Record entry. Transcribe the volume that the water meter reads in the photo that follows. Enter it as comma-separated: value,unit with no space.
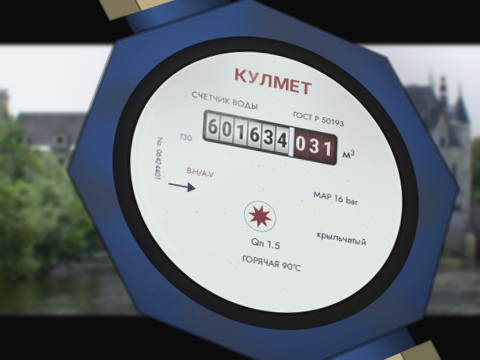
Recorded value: 601634.031,m³
